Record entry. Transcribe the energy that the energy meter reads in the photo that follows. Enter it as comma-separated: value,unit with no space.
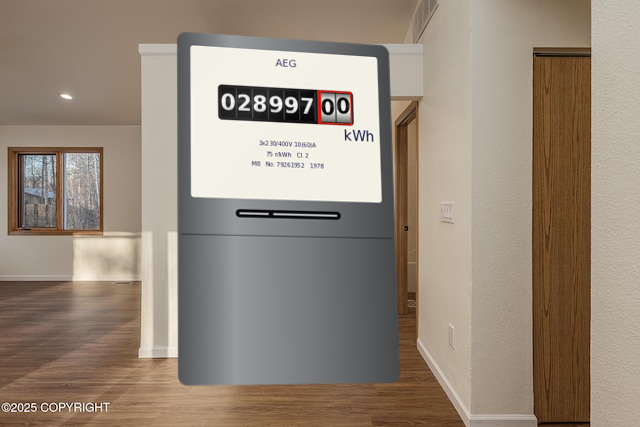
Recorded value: 28997.00,kWh
